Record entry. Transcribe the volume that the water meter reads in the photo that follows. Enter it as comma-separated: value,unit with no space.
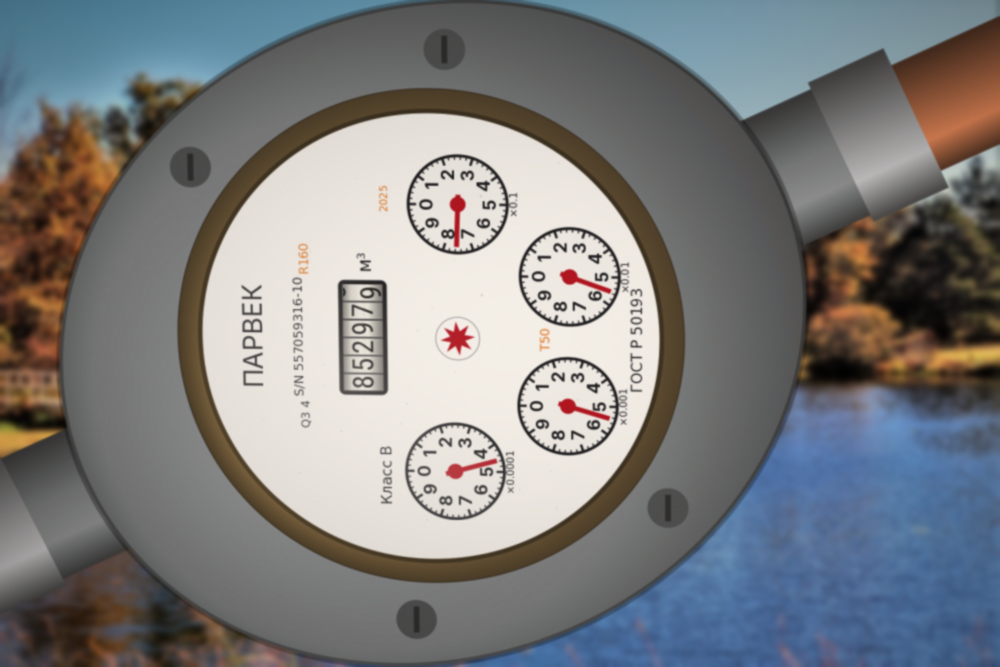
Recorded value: 852978.7554,m³
